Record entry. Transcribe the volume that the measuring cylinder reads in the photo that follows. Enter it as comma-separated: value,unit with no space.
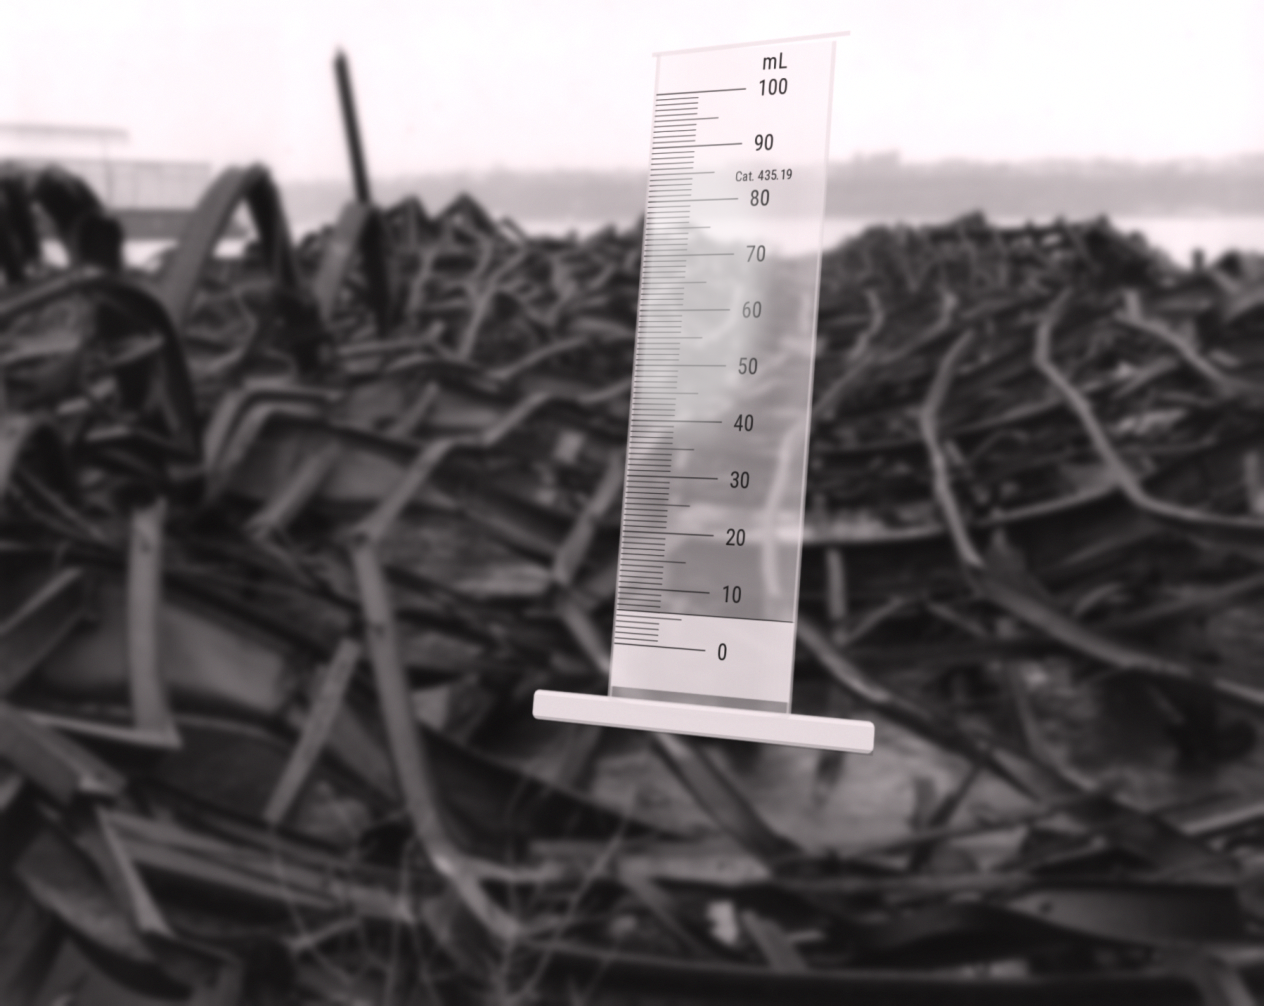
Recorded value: 6,mL
